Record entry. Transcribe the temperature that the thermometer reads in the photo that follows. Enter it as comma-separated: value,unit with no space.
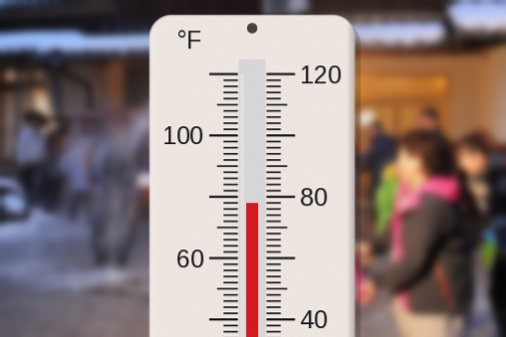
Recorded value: 78,°F
